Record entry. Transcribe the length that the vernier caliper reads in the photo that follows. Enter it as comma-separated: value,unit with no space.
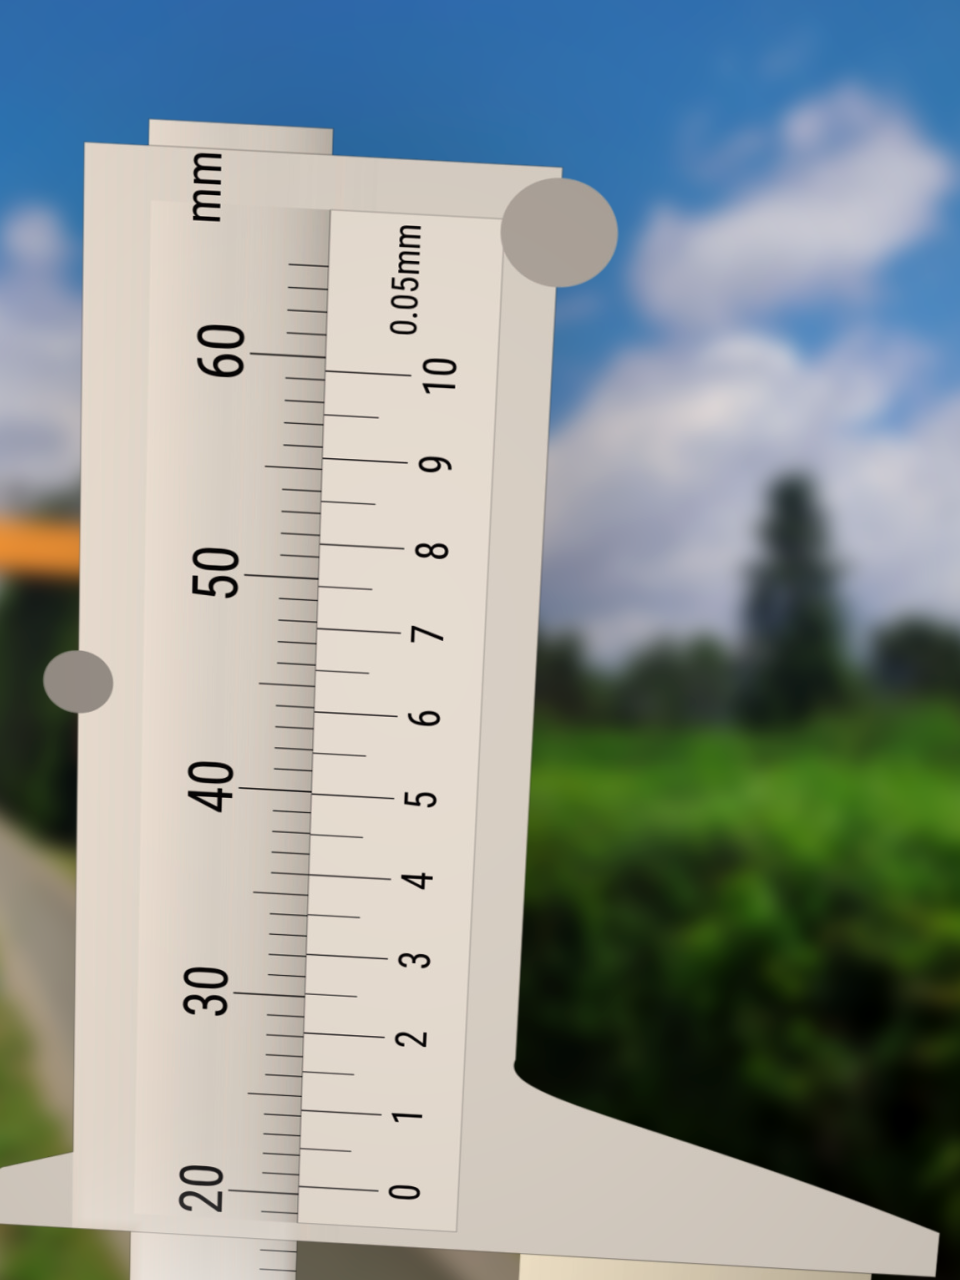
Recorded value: 20.4,mm
